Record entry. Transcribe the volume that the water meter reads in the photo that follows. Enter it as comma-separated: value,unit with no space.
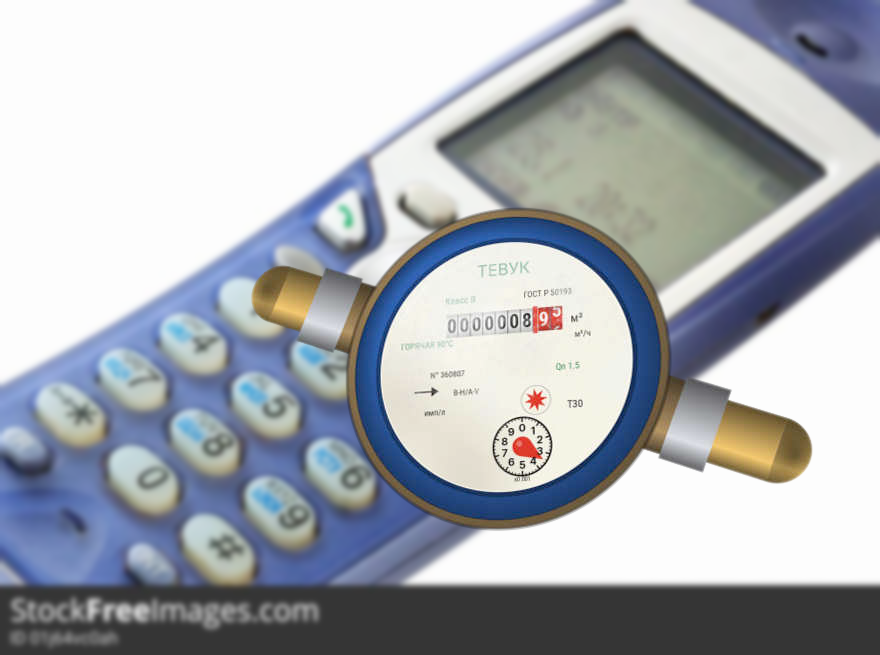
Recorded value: 8.953,m³
